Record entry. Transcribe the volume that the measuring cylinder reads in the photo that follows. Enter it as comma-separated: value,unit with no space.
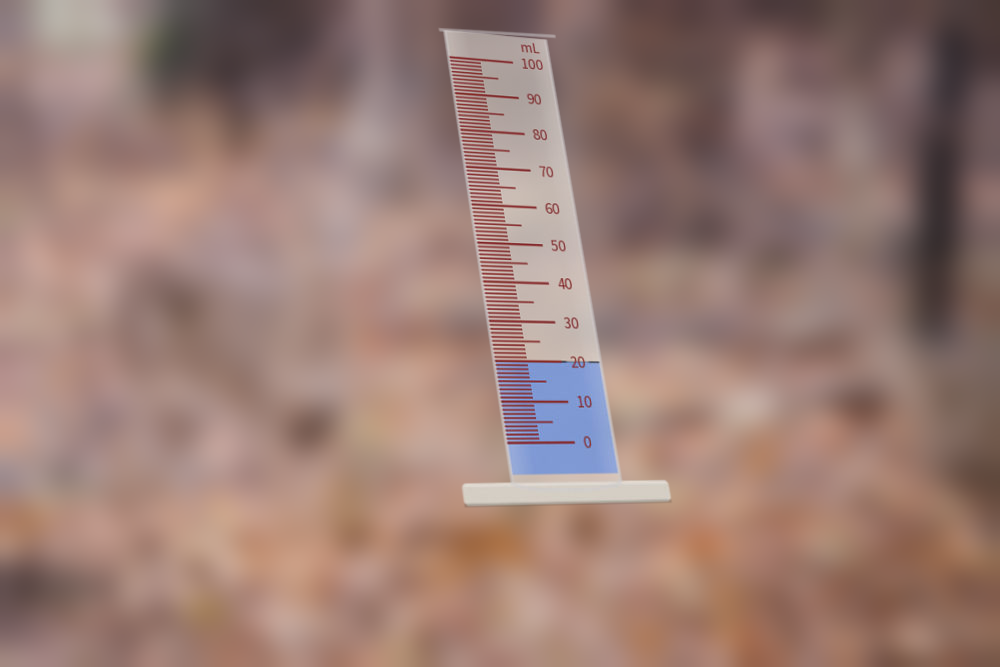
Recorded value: 20,mL
